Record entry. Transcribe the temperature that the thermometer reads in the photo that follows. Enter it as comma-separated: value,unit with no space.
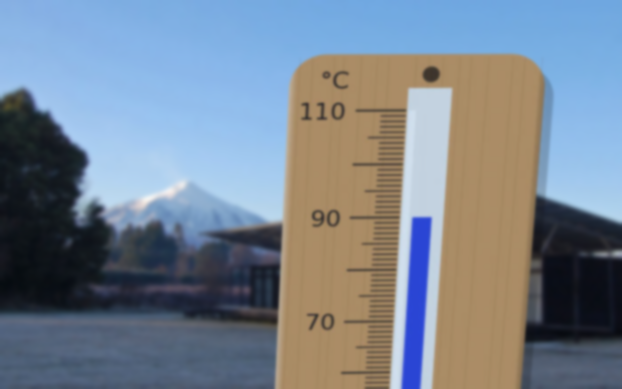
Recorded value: 90,°C
